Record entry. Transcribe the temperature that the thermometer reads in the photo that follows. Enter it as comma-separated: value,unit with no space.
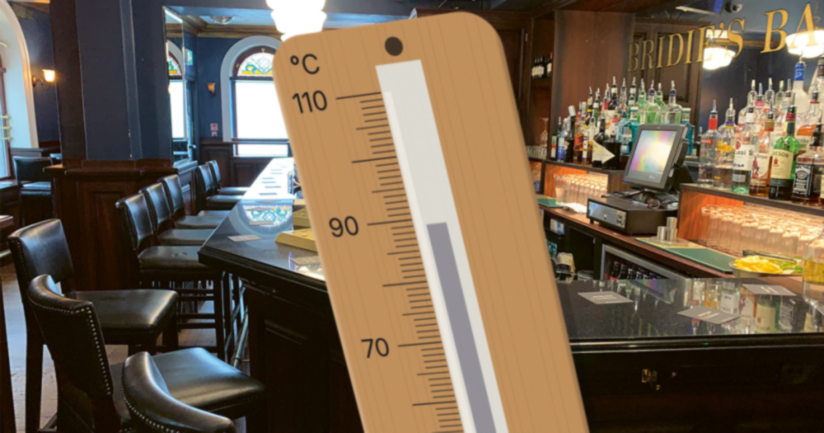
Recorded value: 89,°C
